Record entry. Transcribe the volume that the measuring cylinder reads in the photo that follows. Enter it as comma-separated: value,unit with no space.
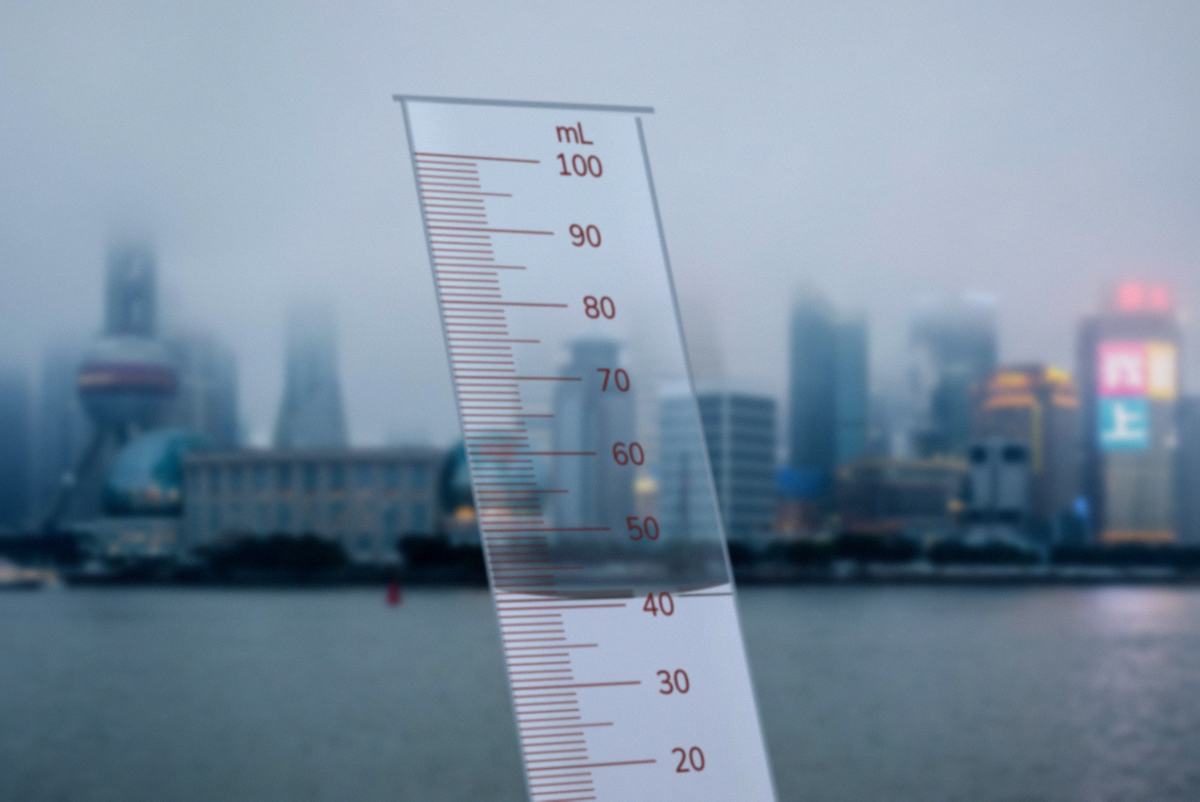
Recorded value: 41,mL
